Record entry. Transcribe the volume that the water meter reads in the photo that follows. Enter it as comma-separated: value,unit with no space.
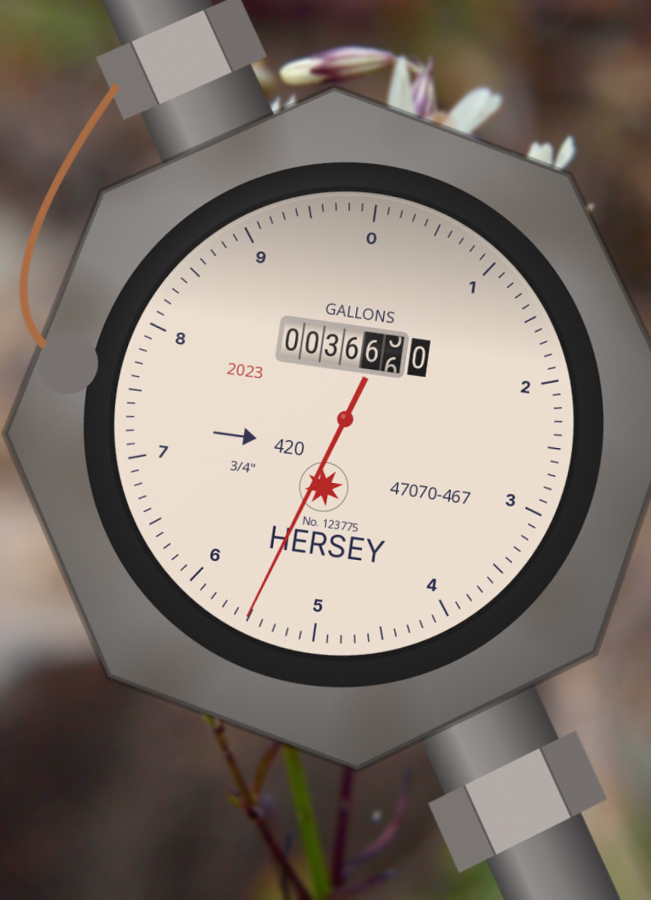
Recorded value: 36655.5,gal
